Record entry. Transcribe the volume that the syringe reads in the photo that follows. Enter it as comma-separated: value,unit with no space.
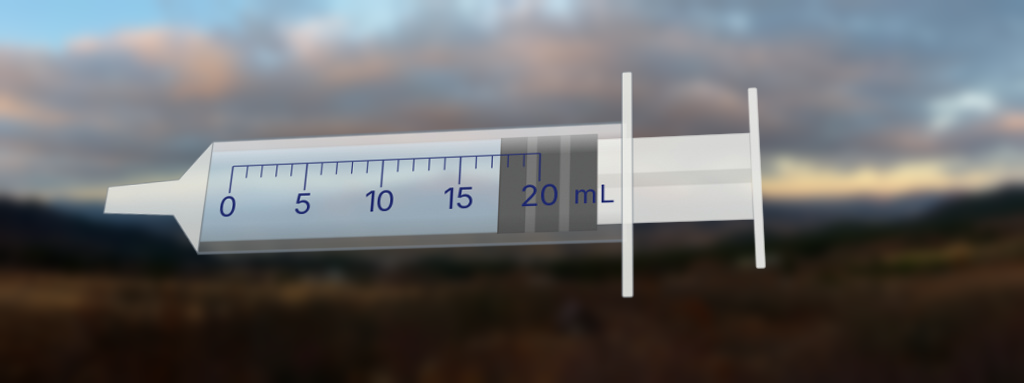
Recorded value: 17.5,mL
